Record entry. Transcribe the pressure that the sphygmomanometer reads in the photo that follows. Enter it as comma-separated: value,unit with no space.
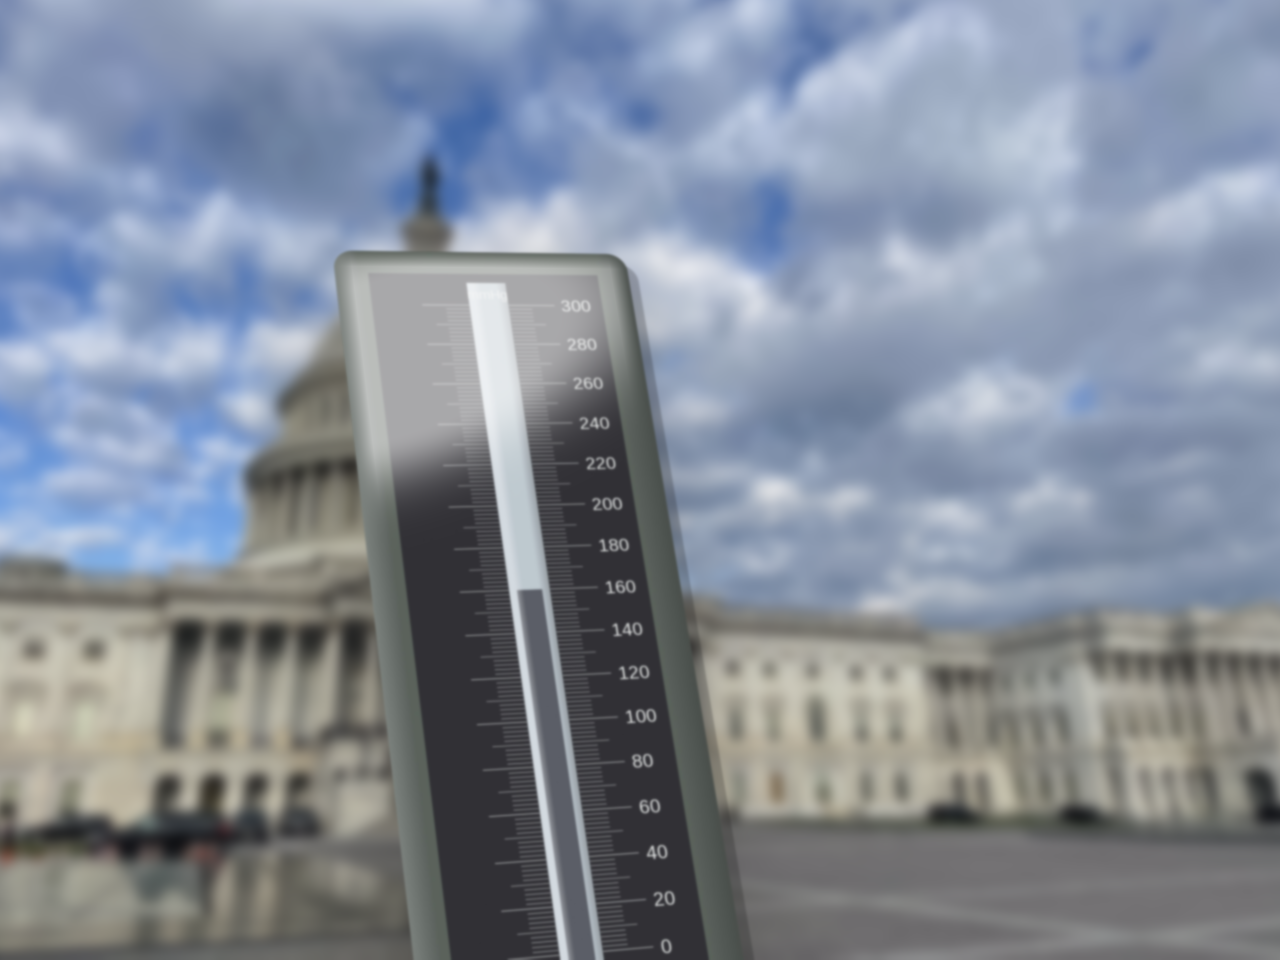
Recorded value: 160,mmHg
